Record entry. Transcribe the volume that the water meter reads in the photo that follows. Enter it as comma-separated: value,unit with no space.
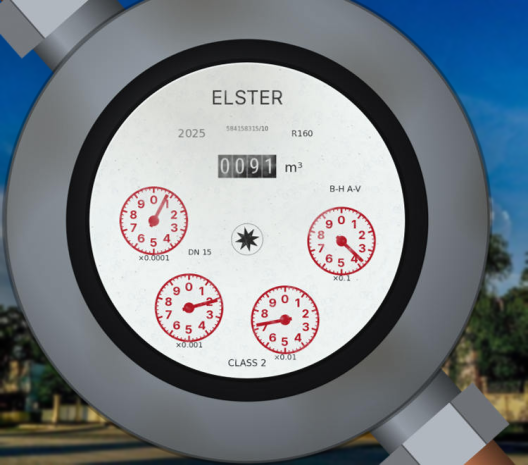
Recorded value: 91.3720,m³
